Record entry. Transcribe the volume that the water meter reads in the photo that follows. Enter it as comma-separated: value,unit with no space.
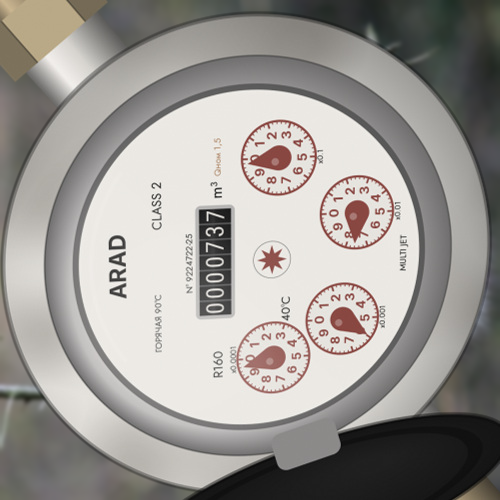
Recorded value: 736.9759,m³
